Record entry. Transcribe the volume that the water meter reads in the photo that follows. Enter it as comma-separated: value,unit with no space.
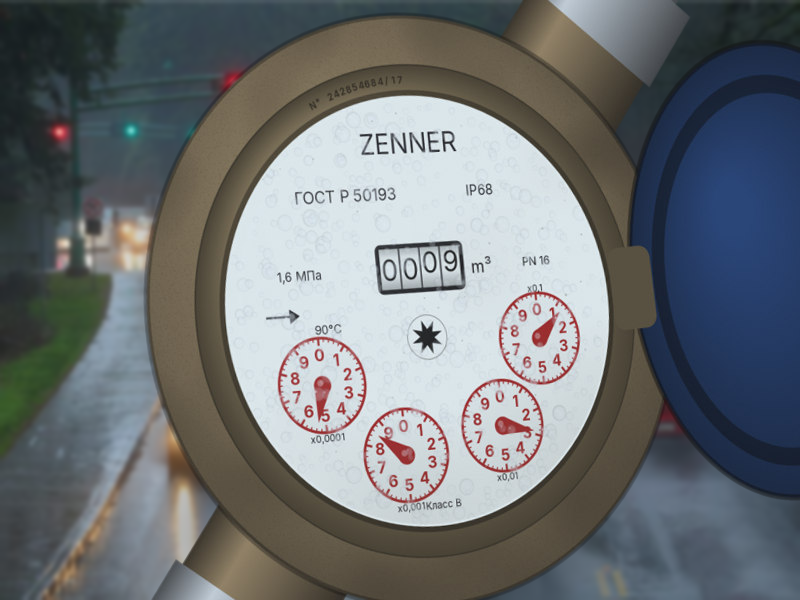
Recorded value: 9.1285,m³
